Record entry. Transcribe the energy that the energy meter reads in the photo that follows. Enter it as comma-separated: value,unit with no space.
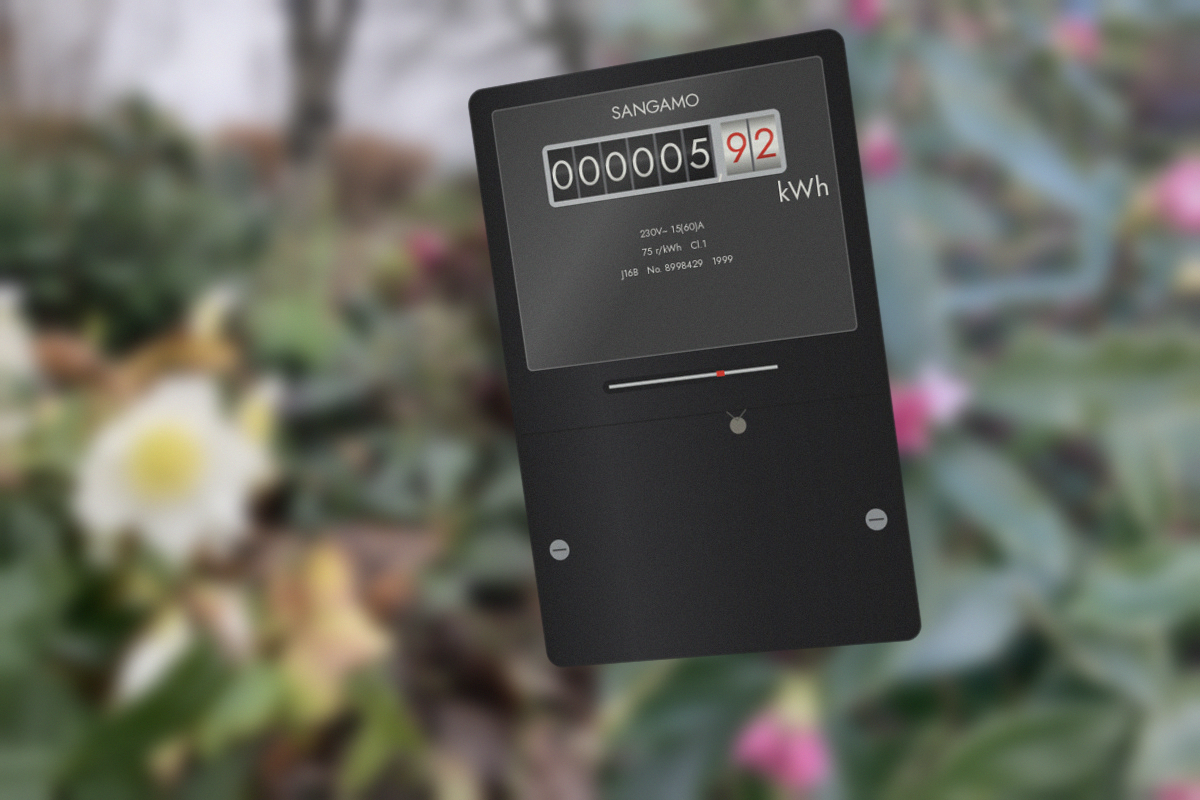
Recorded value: 5.92,kWh
